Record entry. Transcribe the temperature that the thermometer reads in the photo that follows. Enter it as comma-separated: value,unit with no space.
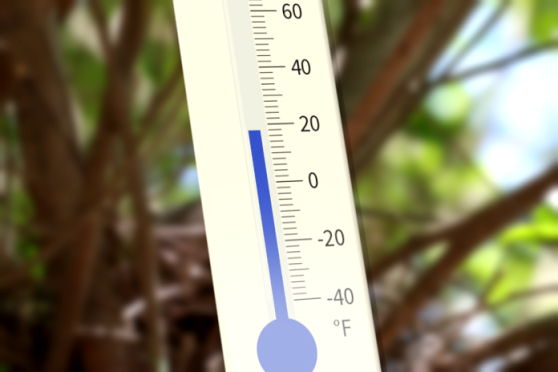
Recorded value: 18,°F
